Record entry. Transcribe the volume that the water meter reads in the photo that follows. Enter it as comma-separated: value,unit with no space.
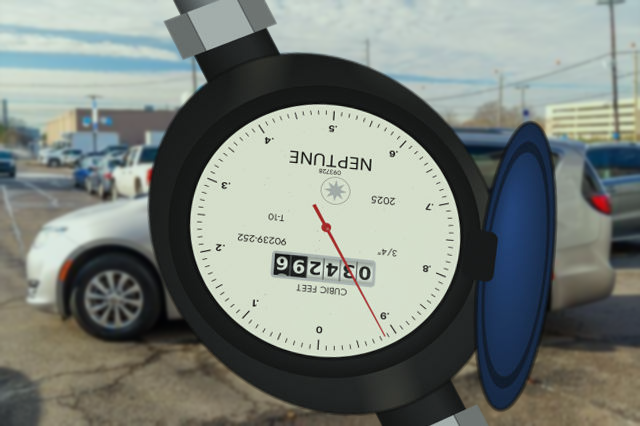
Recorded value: 34295.91,ft³
